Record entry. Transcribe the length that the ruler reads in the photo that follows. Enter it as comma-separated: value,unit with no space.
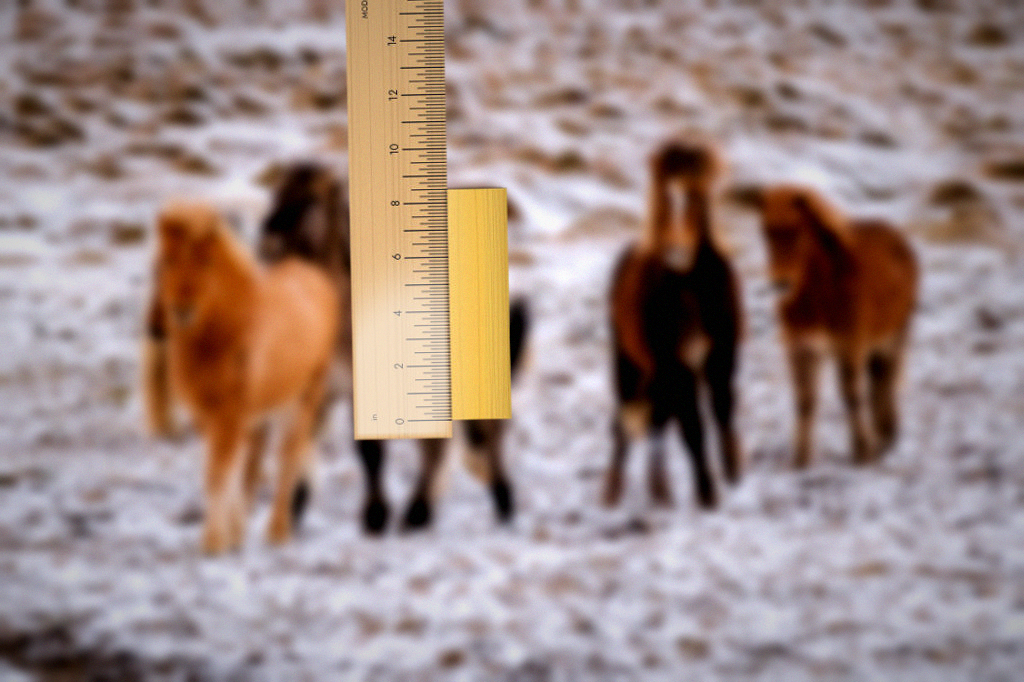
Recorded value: 8.5,in
